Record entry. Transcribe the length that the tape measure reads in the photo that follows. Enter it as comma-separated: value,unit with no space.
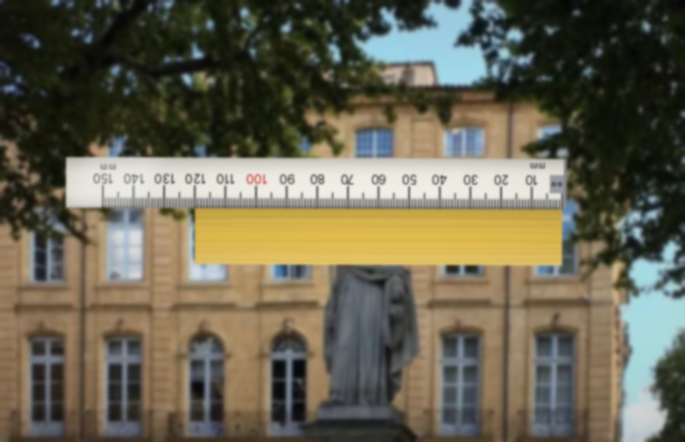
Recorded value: 120,mm
